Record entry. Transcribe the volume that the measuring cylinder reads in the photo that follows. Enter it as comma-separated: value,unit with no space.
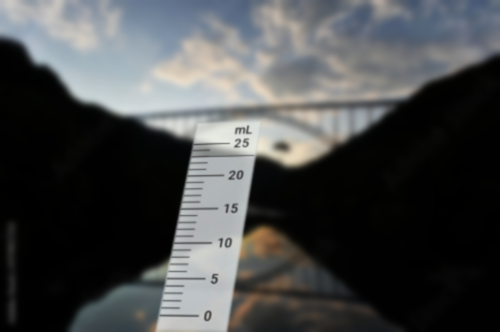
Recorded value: 23,mL
